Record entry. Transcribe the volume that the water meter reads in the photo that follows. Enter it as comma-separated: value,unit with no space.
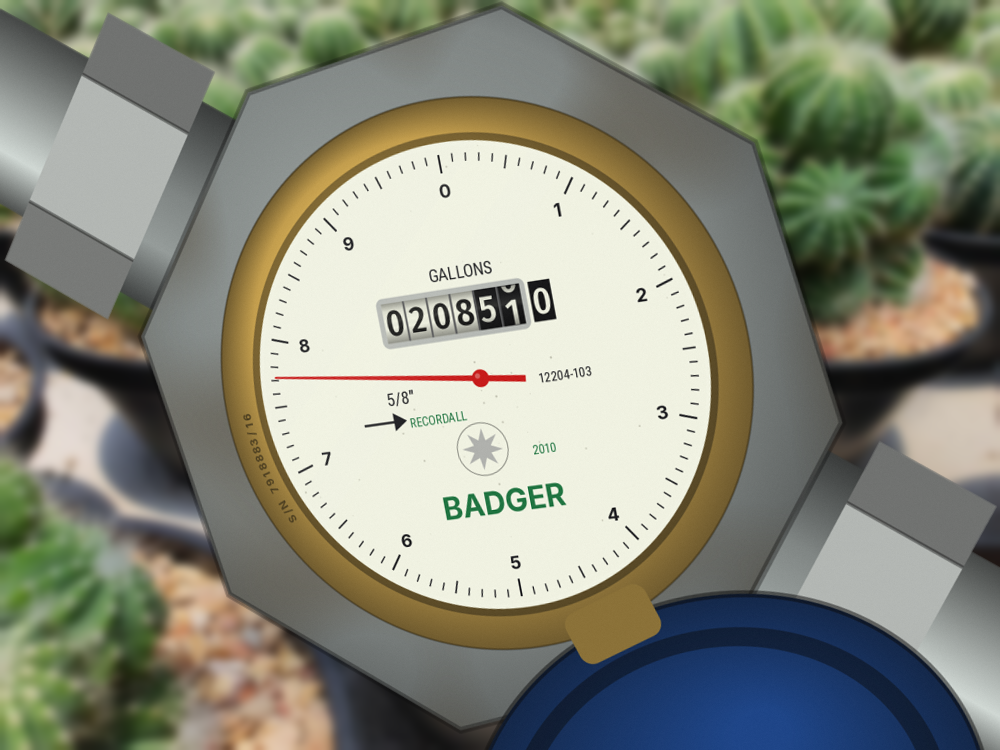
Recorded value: 208507.7,gal
